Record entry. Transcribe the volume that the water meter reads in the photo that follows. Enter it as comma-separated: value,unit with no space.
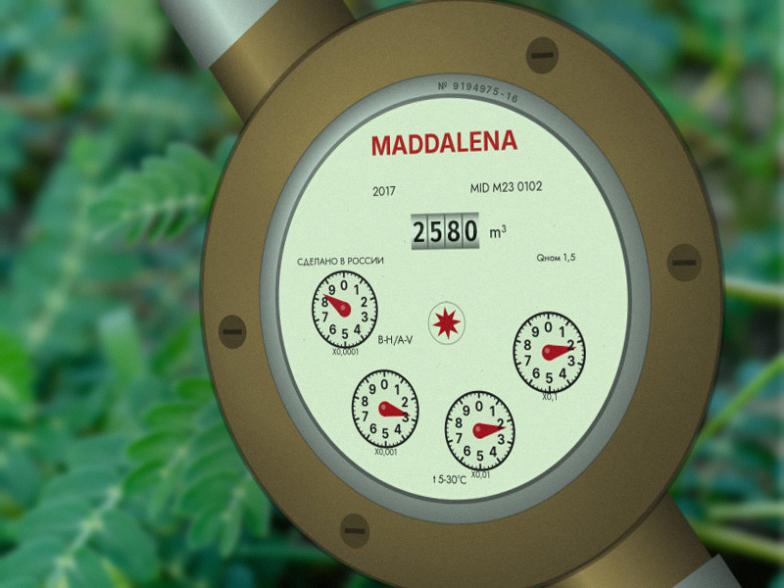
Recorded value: 2580.2228,m³
